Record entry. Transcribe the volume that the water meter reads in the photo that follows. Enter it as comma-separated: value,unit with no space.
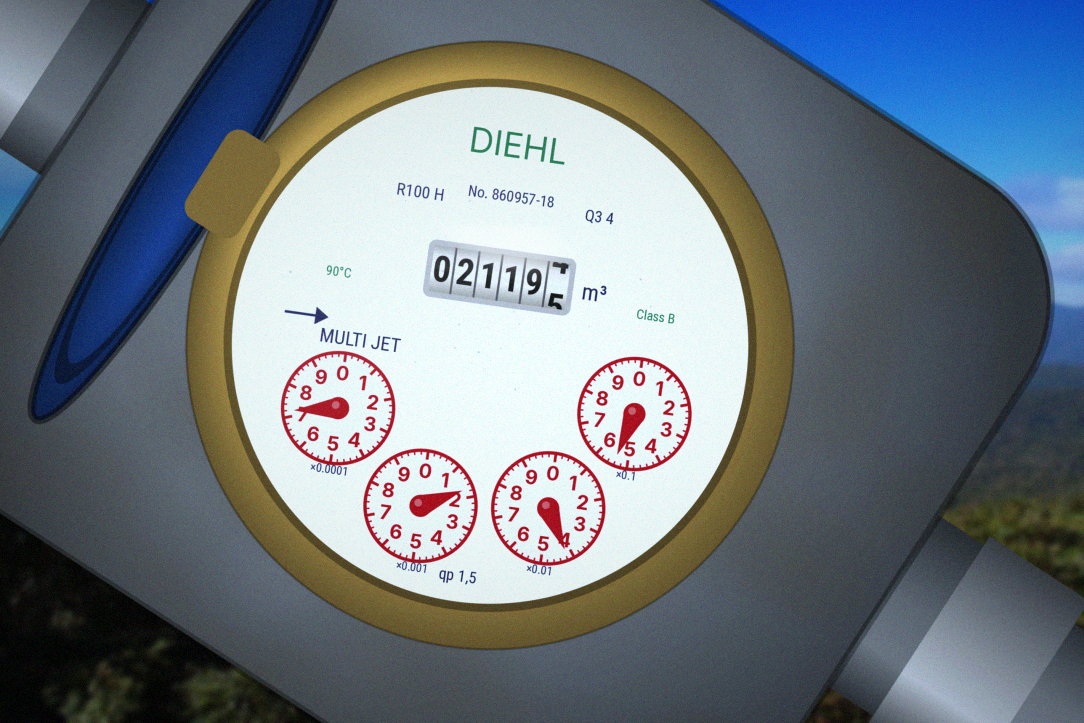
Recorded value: 21194.5417,m³
